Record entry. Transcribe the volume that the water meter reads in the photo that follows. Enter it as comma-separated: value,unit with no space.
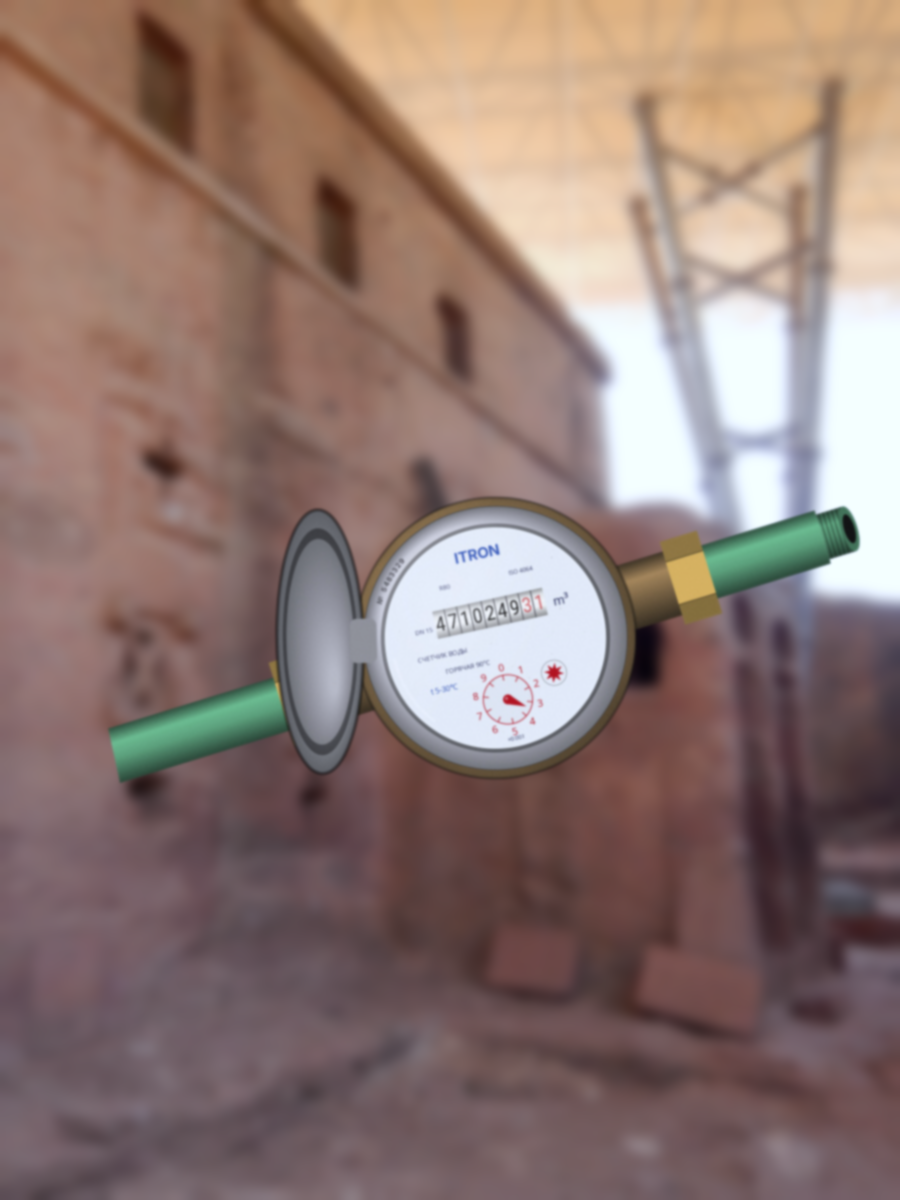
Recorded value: 4710249.313,m³
